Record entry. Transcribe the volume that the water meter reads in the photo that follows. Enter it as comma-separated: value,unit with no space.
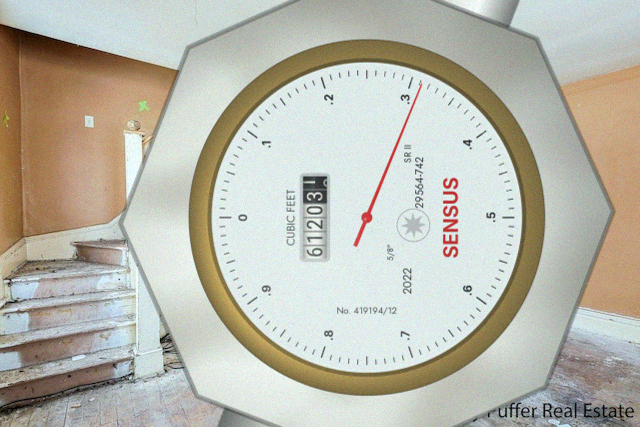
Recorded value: 612031.31,ft³
